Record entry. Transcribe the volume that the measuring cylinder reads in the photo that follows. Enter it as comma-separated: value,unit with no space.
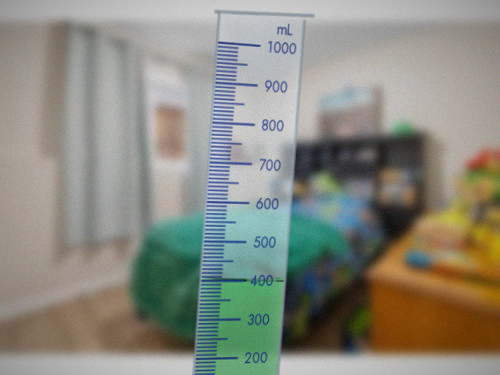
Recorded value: 400,mL
